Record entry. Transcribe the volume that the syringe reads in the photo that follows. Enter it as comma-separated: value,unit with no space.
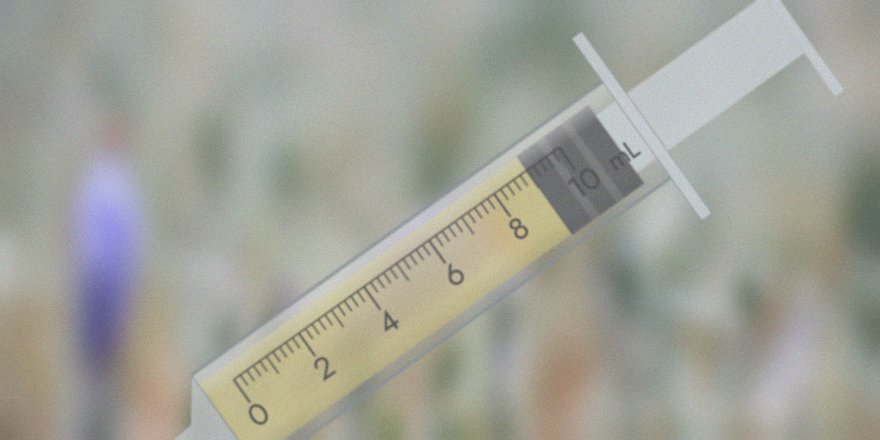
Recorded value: 9,mL
